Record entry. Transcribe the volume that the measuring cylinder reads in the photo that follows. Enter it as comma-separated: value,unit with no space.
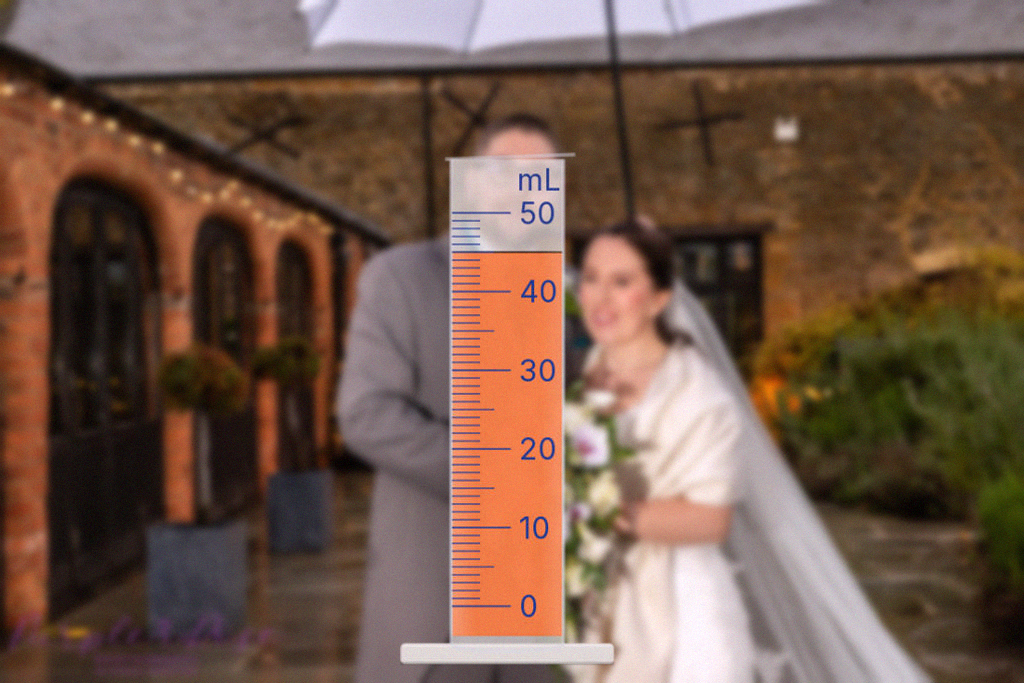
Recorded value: 45,mL
